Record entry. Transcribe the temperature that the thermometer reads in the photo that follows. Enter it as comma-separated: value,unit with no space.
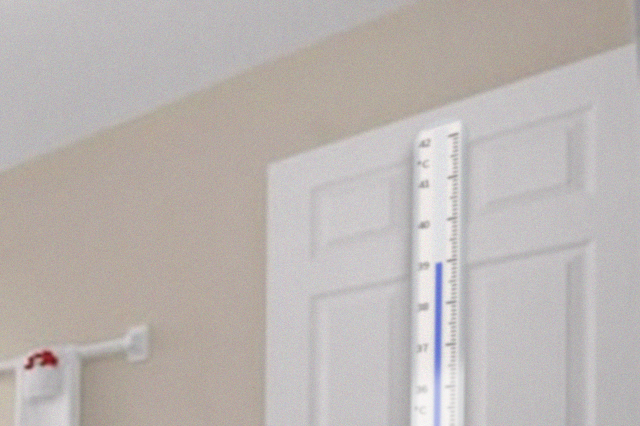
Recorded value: 39,°C
